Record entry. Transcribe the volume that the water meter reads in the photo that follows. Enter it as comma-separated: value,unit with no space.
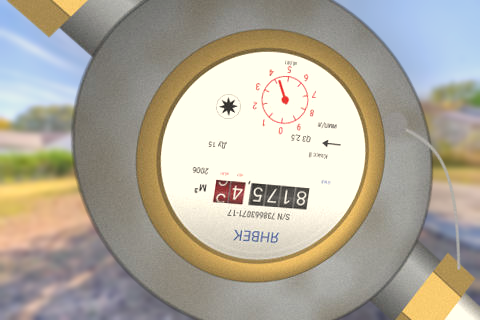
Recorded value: 8175.454,m³
